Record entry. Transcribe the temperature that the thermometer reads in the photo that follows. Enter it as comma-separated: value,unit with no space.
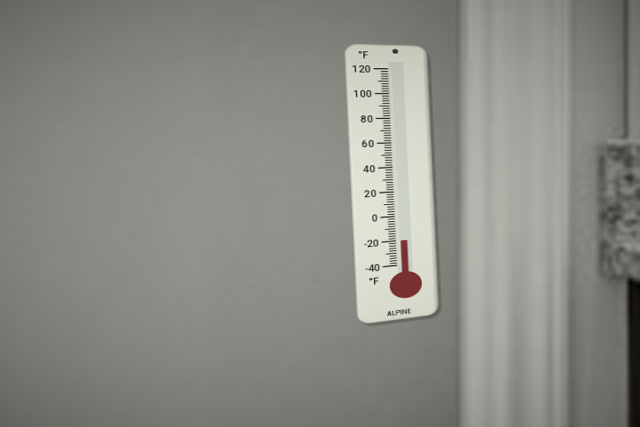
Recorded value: -20,°F
